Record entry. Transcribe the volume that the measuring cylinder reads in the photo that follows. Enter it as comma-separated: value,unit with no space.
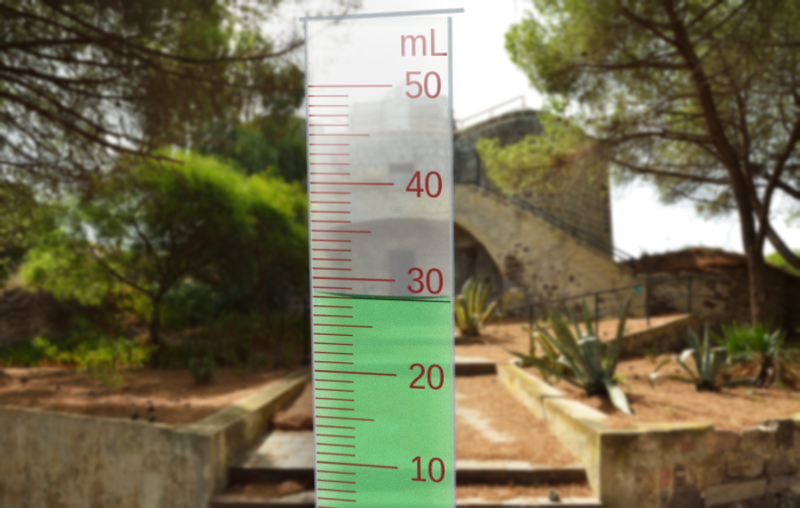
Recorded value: 28,mL
